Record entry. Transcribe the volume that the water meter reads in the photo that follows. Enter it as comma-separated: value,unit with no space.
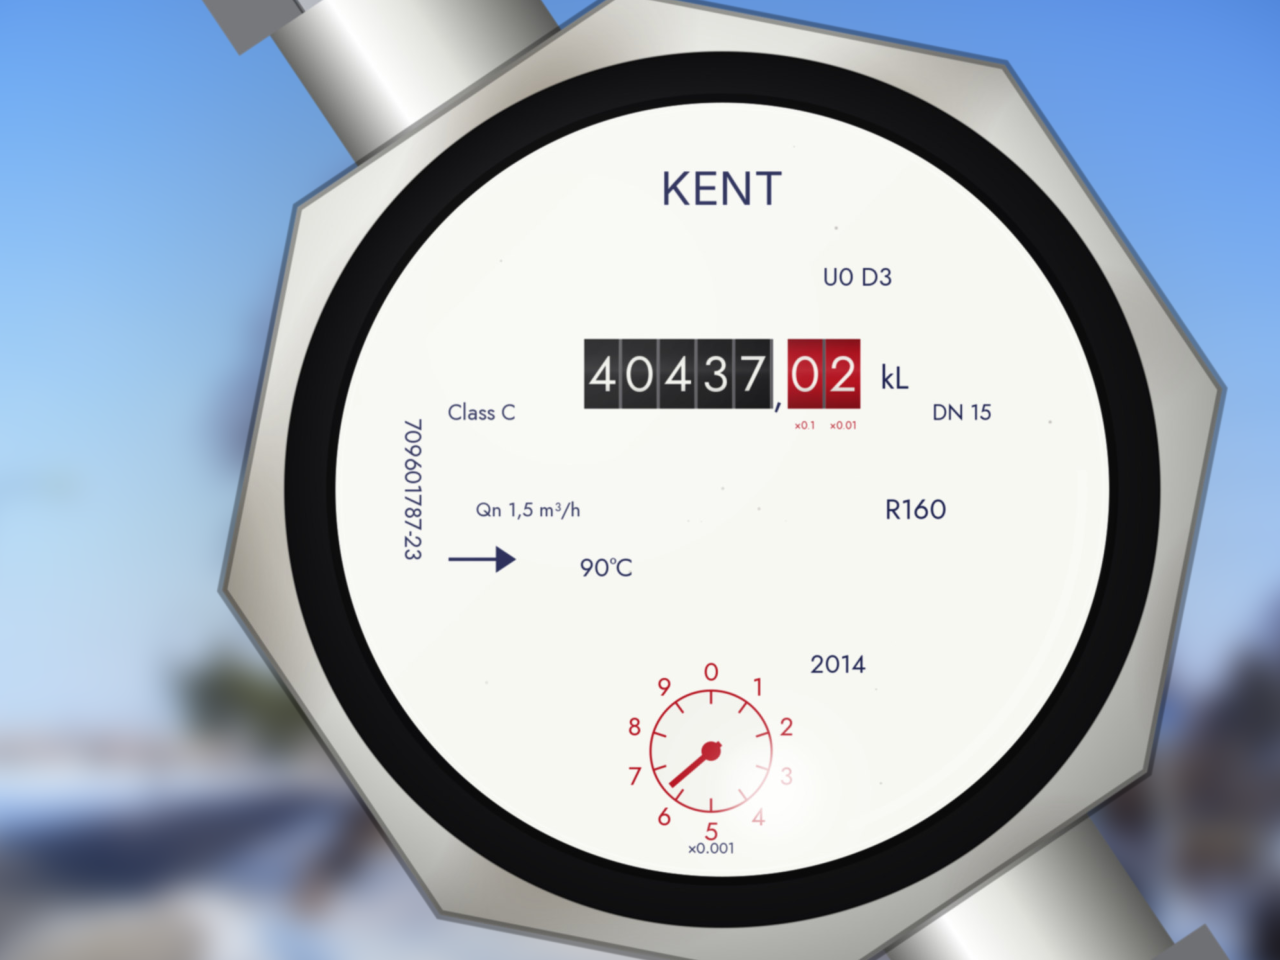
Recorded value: 40437.026,kL
